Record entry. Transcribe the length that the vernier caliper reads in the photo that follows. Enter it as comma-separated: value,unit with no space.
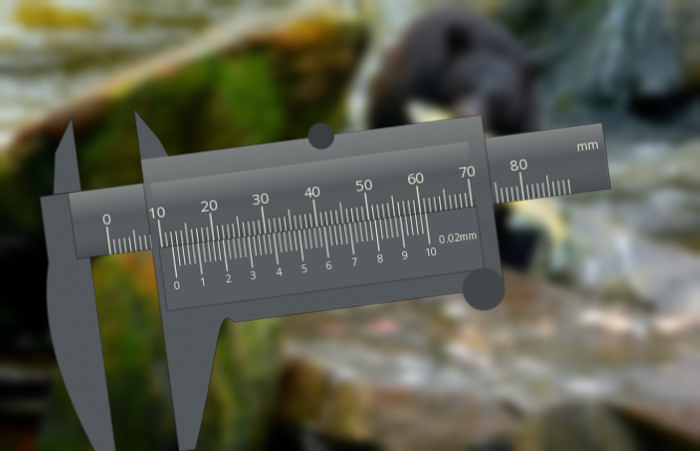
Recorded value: 12.0,mm
